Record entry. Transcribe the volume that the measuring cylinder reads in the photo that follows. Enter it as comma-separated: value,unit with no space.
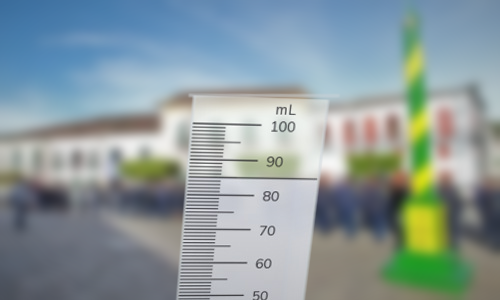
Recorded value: 85,mL
